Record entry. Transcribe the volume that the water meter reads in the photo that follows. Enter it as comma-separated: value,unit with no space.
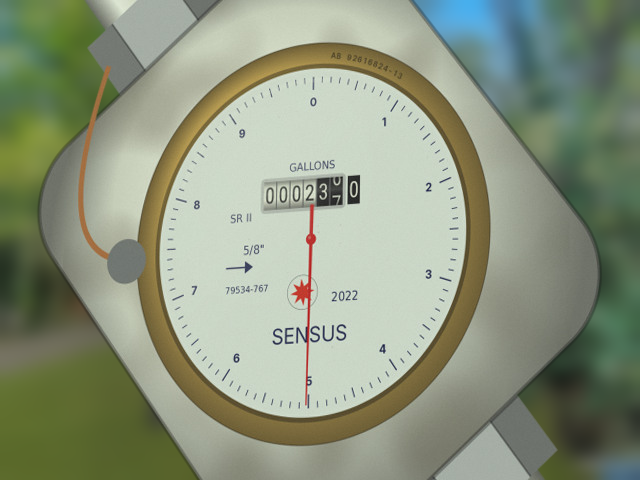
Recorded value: 2365.0,gal
